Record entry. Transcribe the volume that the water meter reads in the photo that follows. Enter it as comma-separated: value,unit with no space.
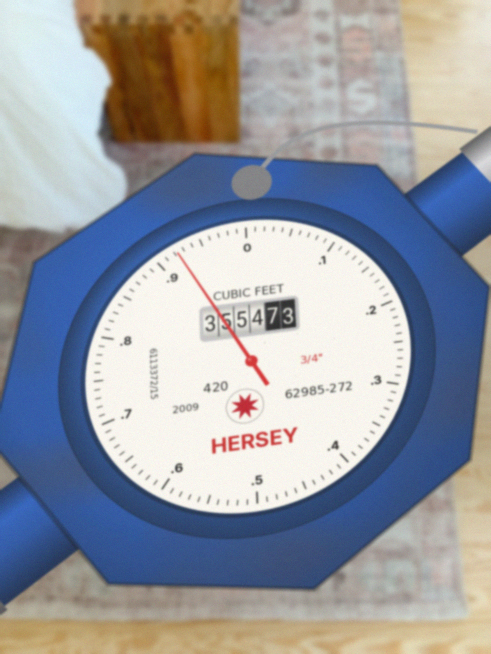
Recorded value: 355472.92,ft³
